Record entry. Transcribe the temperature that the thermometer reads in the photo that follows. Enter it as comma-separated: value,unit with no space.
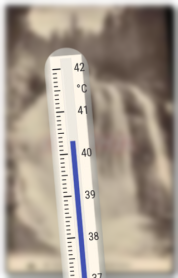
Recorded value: 40.3,°C
